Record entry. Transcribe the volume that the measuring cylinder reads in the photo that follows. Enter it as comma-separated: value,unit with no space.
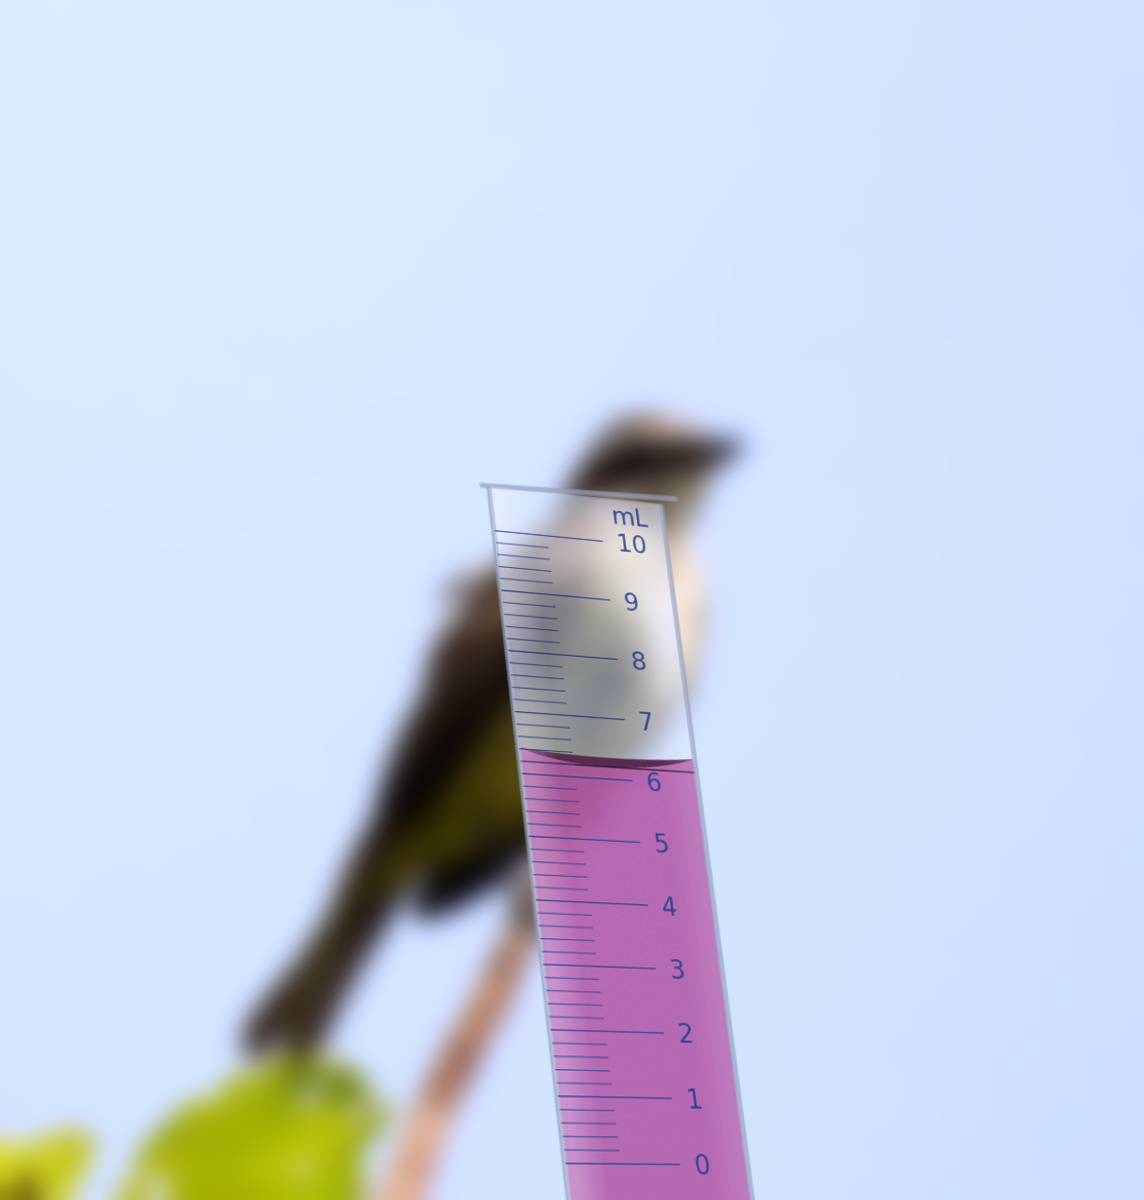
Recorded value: 6.2,mL
